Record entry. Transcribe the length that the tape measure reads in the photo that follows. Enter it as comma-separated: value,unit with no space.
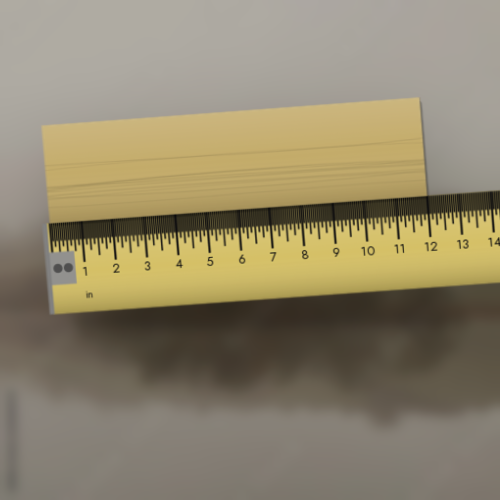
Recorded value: 12,in
